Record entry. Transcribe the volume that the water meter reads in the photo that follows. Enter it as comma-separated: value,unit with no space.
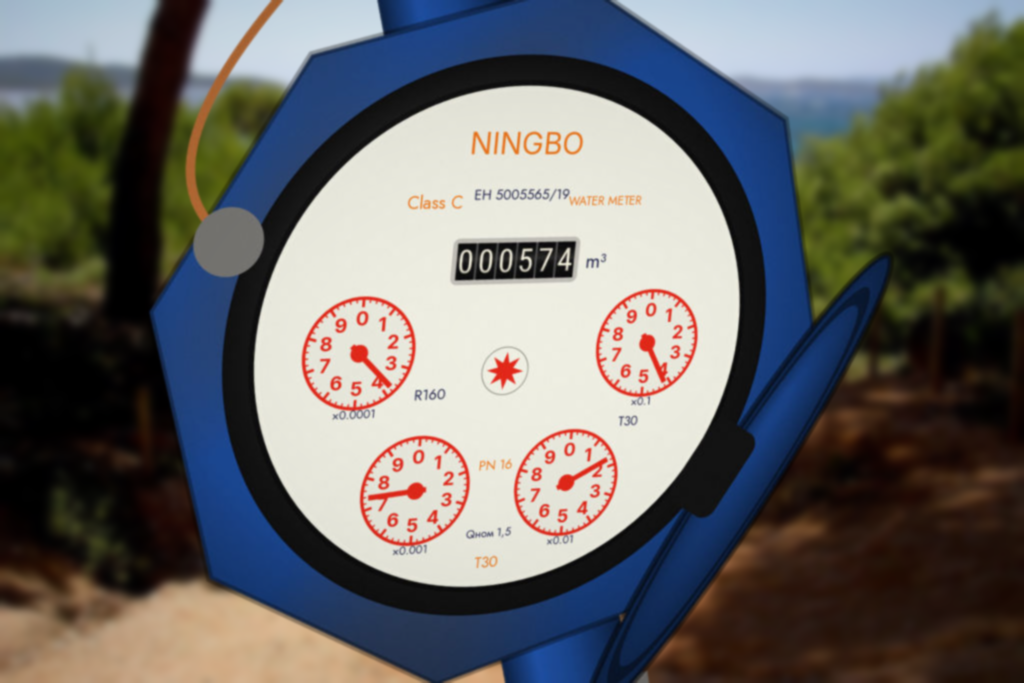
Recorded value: 574.4173,m³
